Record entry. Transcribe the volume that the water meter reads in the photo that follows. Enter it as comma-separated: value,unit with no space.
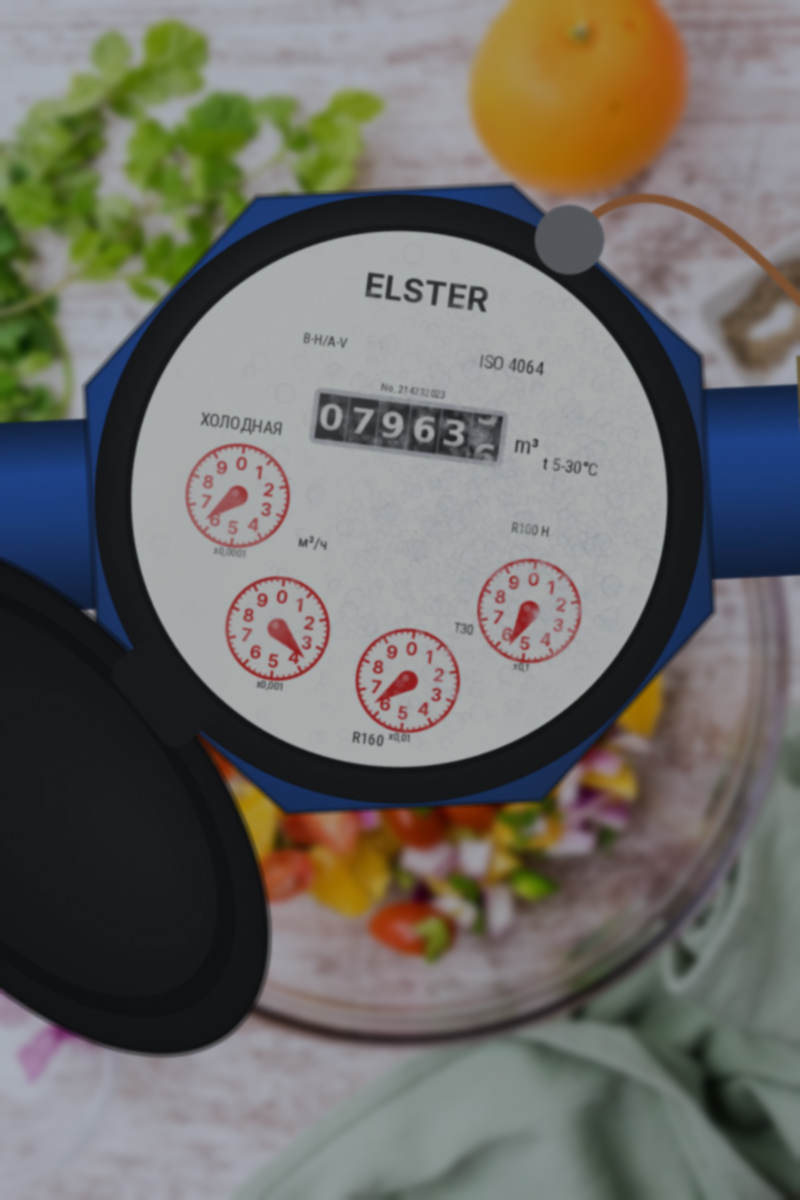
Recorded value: 79635.5636,m³
